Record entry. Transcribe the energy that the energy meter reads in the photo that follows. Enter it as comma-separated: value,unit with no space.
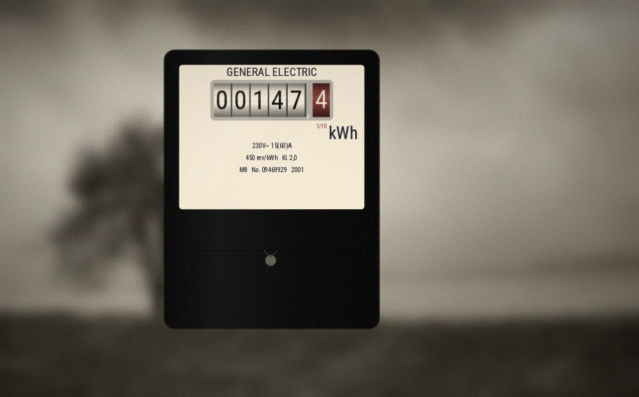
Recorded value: 147.4,kWh
